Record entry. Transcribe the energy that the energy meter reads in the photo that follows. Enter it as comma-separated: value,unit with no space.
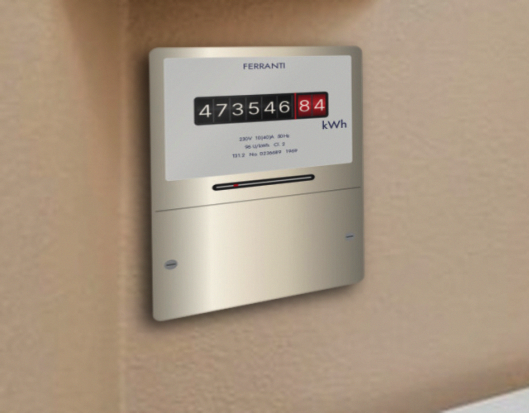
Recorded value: 473546.84,kWh
